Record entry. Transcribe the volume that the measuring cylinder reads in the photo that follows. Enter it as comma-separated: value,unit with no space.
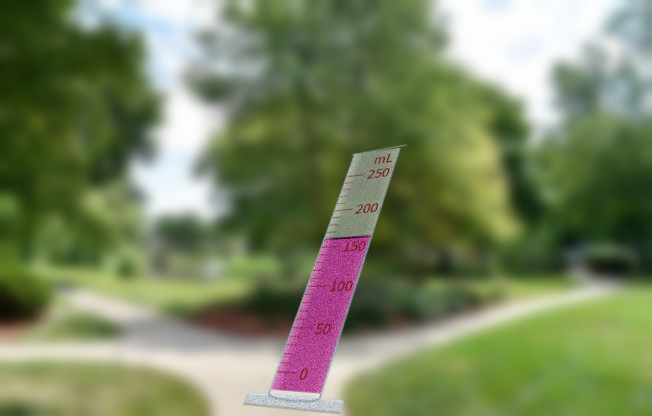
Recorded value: 160,mL
